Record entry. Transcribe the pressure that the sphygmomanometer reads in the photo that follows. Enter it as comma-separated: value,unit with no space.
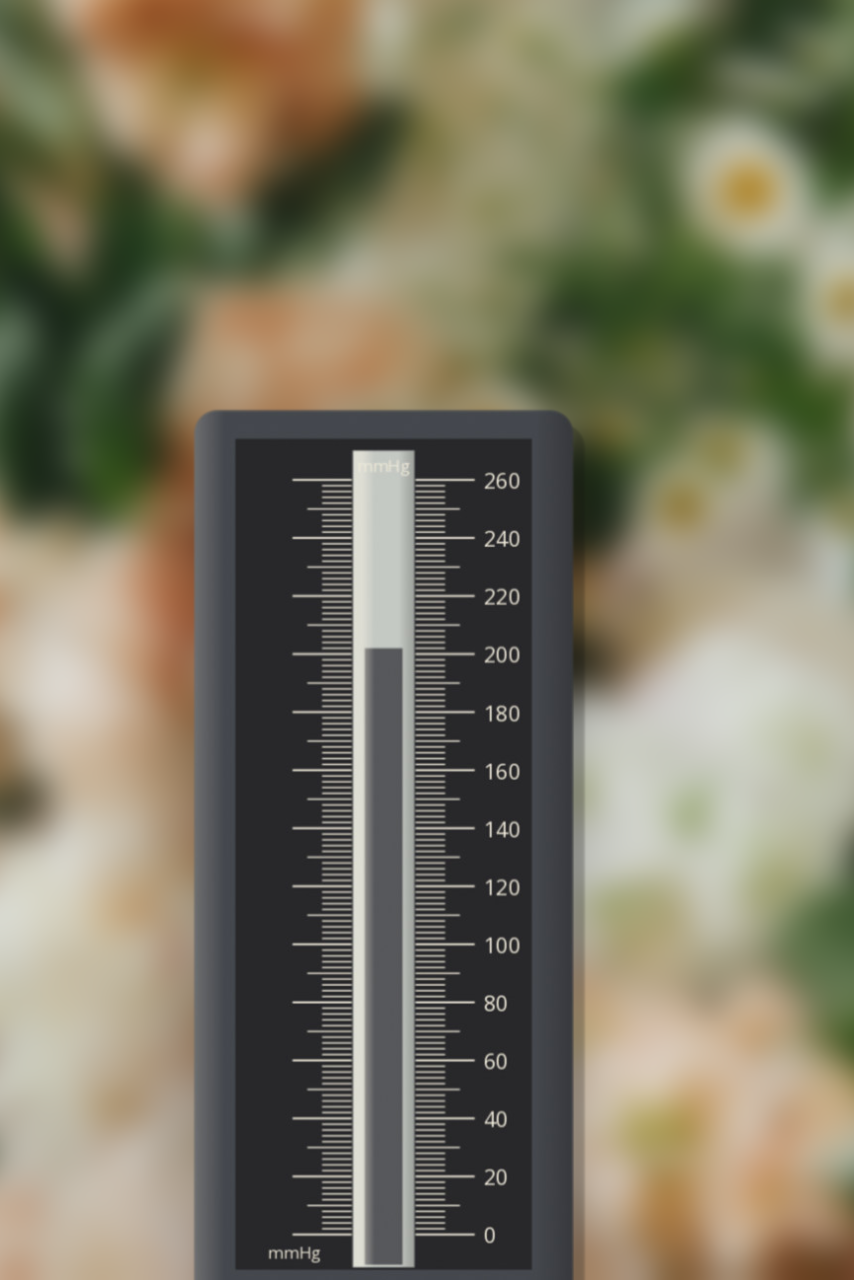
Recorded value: 202,mmHg
